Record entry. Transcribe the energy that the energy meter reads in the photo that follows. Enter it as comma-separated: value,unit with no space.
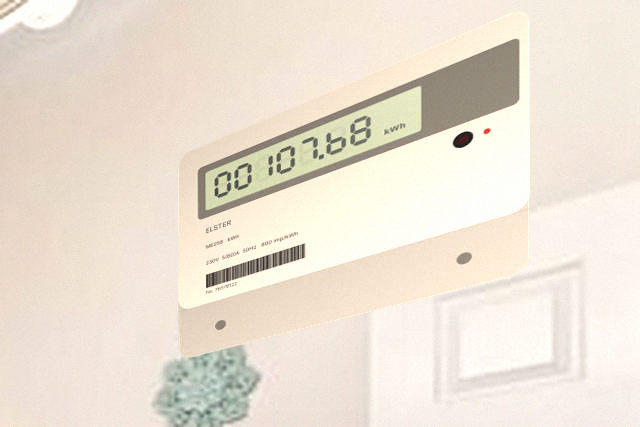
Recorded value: 107.68,kWh
